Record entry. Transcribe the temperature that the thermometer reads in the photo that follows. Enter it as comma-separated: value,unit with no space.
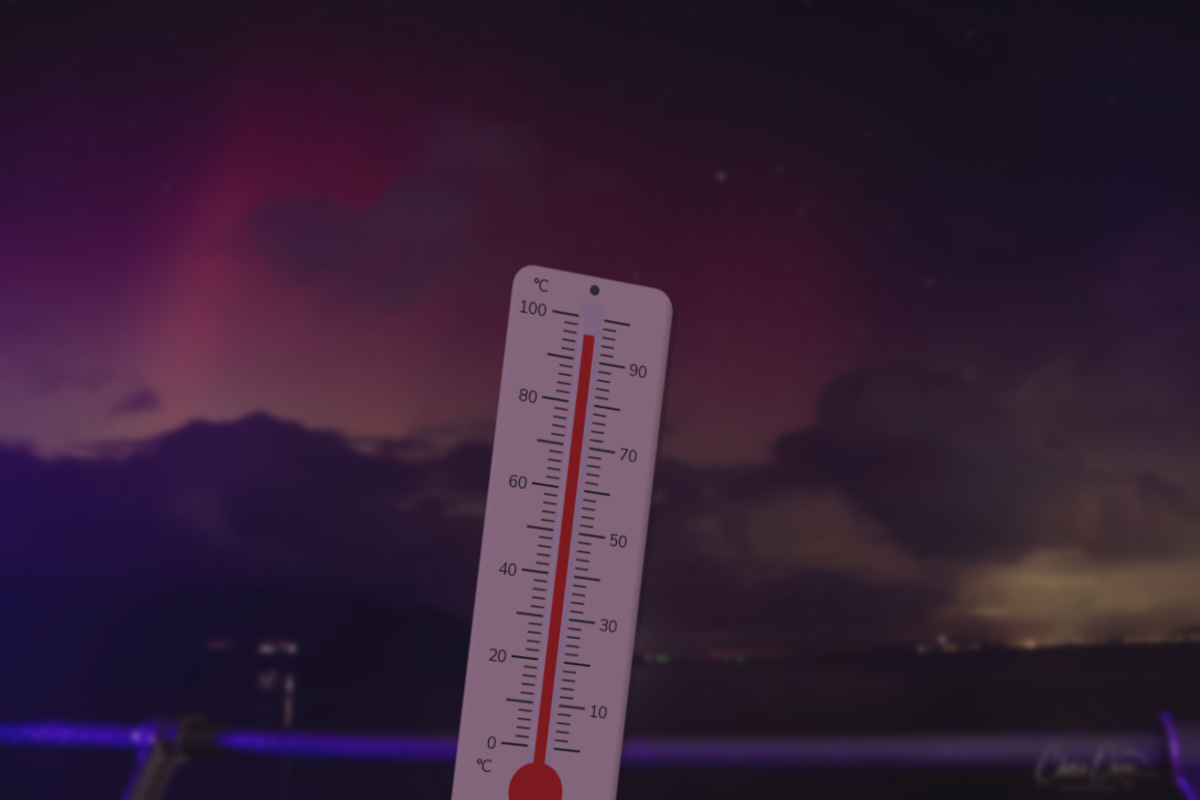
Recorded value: 96,°C
